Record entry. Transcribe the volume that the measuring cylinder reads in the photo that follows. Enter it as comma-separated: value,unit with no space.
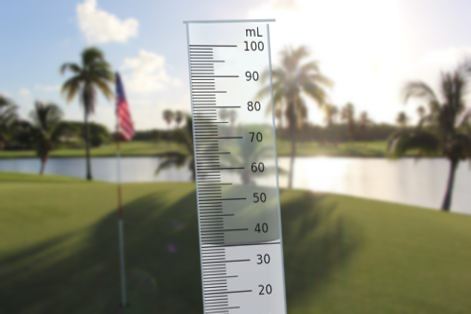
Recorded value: 35,mL
